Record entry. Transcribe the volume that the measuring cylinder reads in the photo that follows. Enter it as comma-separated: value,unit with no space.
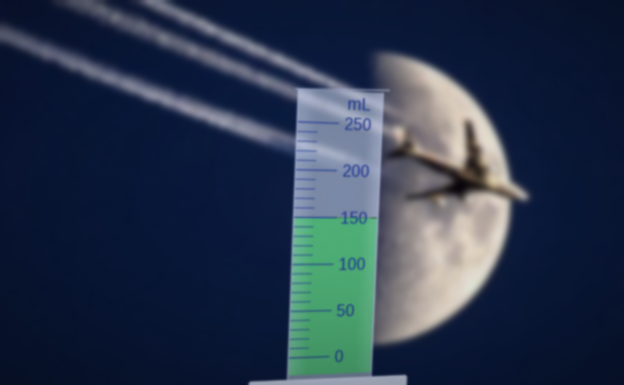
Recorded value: 150,mL
